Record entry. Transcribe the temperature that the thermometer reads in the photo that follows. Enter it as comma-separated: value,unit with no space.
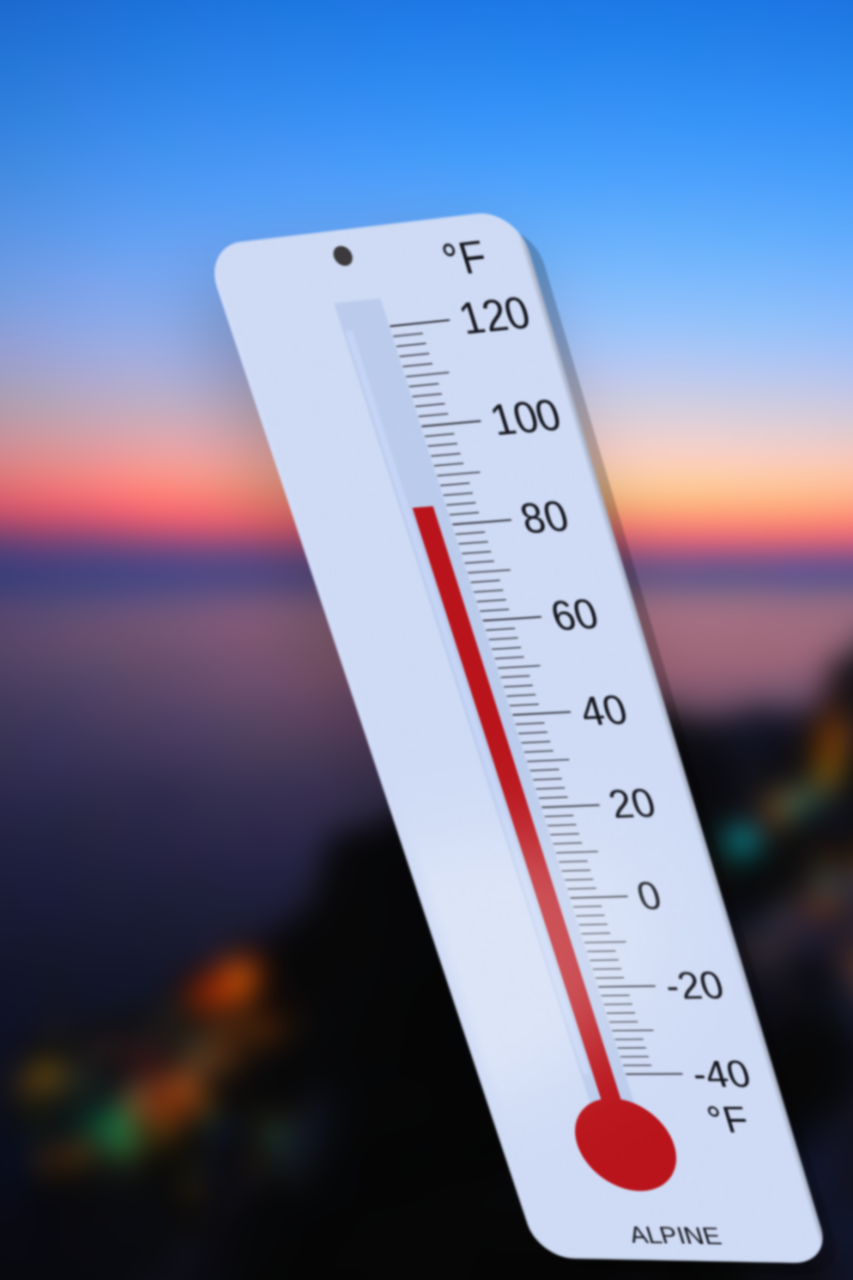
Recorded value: 84,°F
